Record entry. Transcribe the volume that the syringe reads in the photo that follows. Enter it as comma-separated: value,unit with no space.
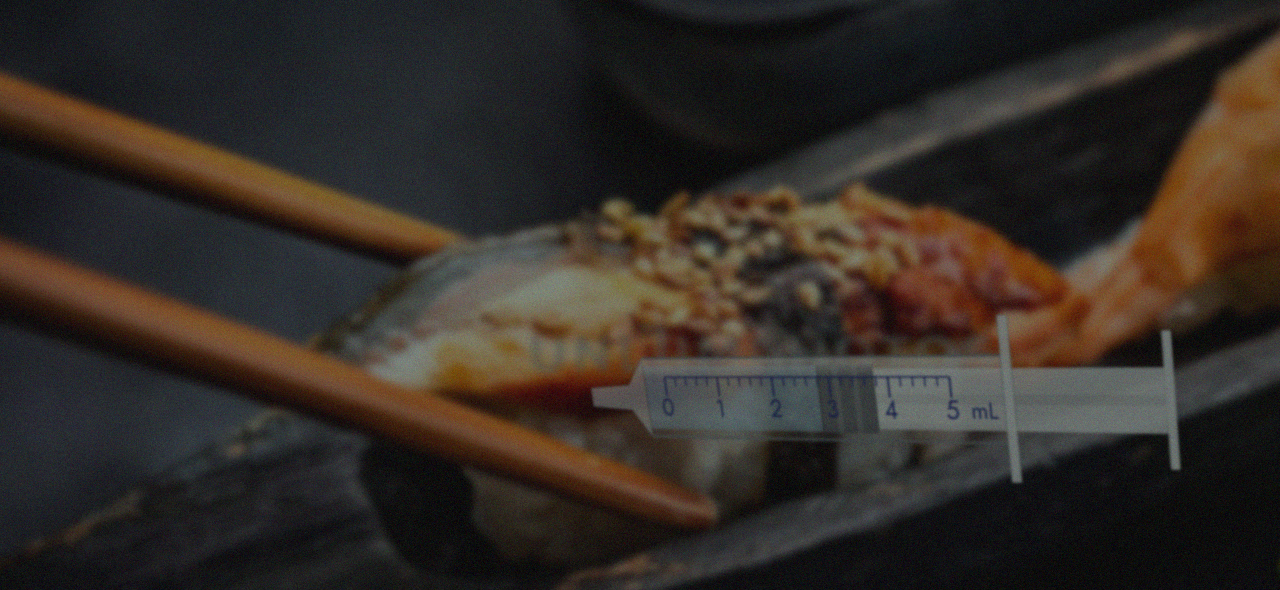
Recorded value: 2.8,mL
